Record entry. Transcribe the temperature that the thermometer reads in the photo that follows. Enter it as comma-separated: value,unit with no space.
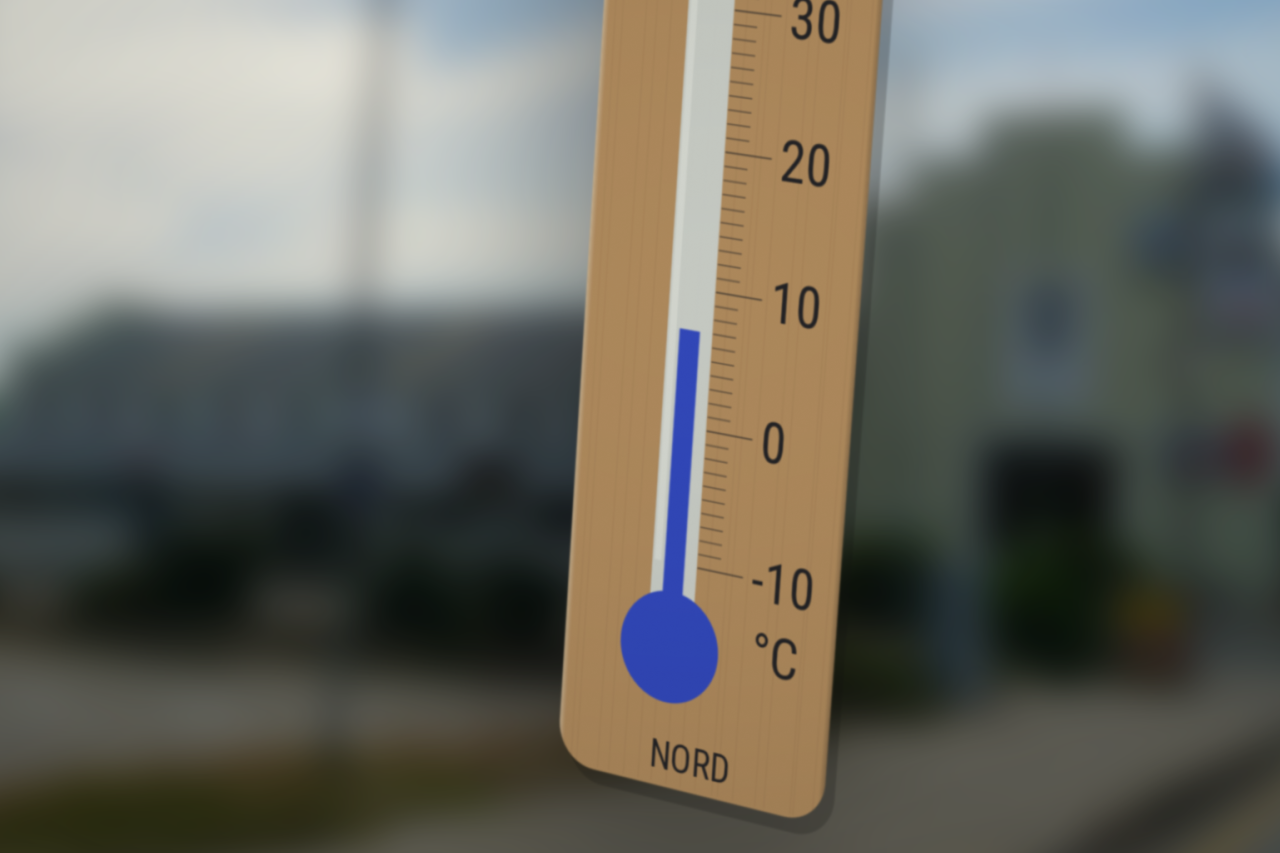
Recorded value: 7,°C
